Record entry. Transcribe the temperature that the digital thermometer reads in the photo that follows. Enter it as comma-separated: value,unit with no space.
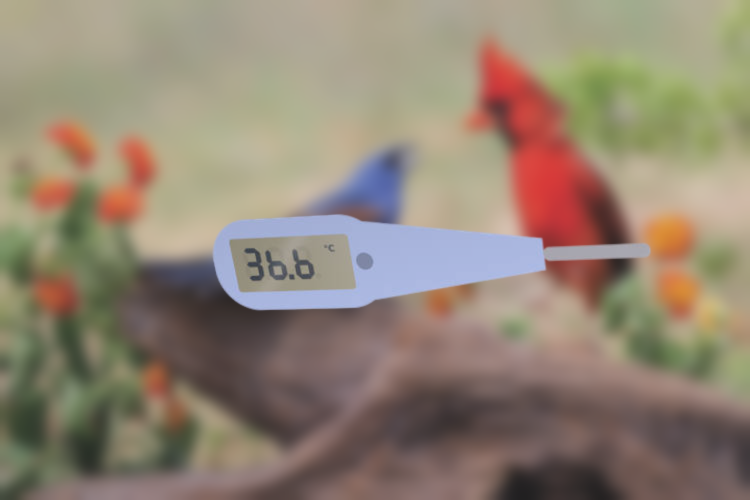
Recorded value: 36.6,°C
